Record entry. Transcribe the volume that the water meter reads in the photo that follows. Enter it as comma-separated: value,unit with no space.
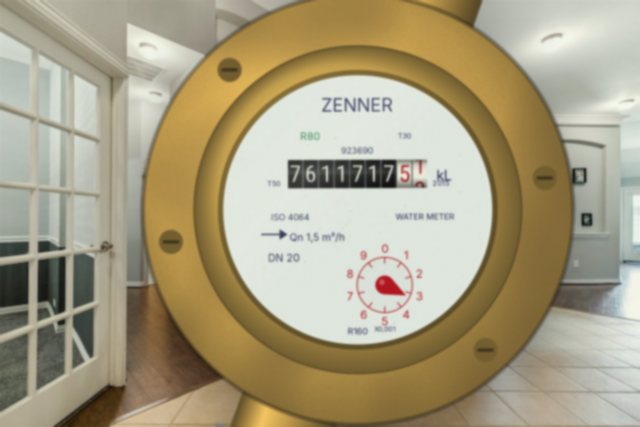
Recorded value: 7611717.513,kL
